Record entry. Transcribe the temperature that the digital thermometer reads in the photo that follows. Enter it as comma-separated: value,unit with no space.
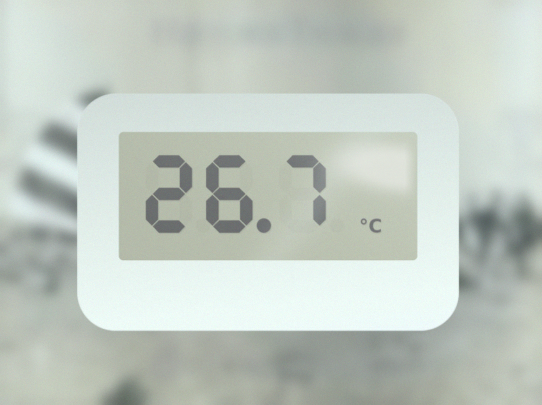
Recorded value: 26.7,°C
